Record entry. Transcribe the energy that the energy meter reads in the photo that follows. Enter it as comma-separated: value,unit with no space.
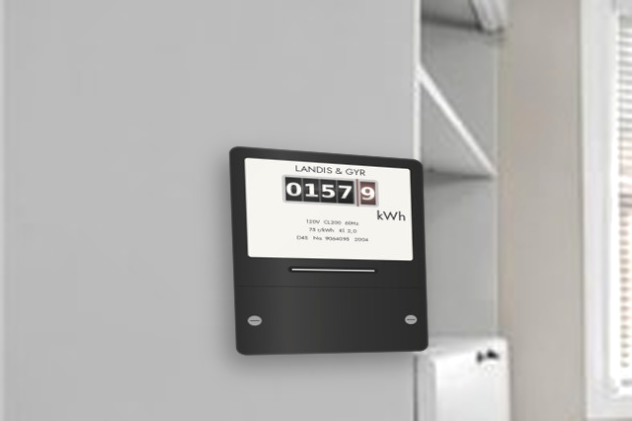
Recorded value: 157.9,kWh
